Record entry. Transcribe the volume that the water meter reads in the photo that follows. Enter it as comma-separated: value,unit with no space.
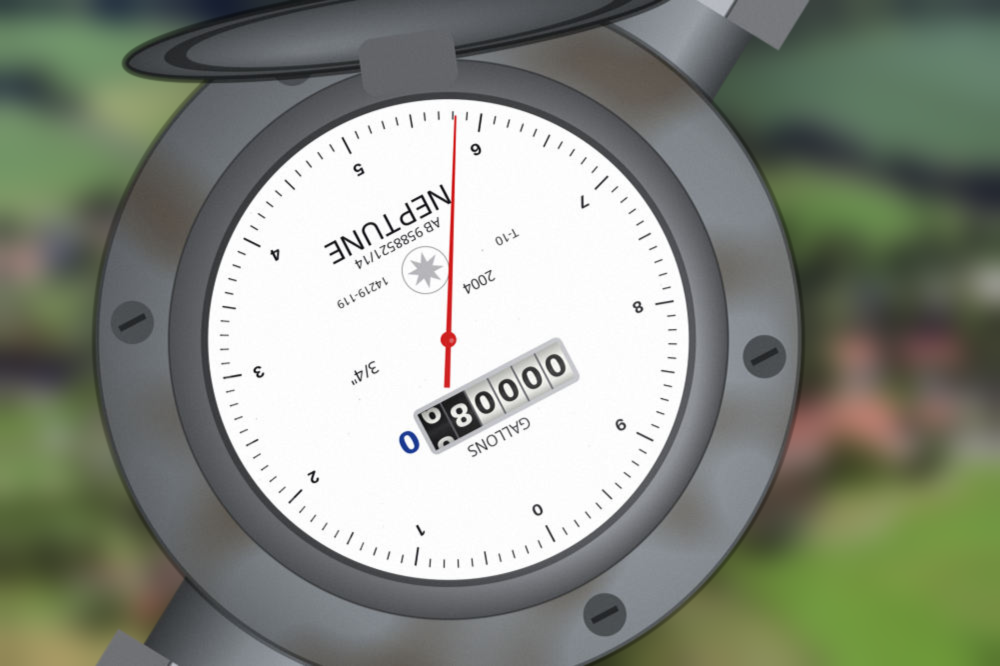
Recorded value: 885.8,gal
